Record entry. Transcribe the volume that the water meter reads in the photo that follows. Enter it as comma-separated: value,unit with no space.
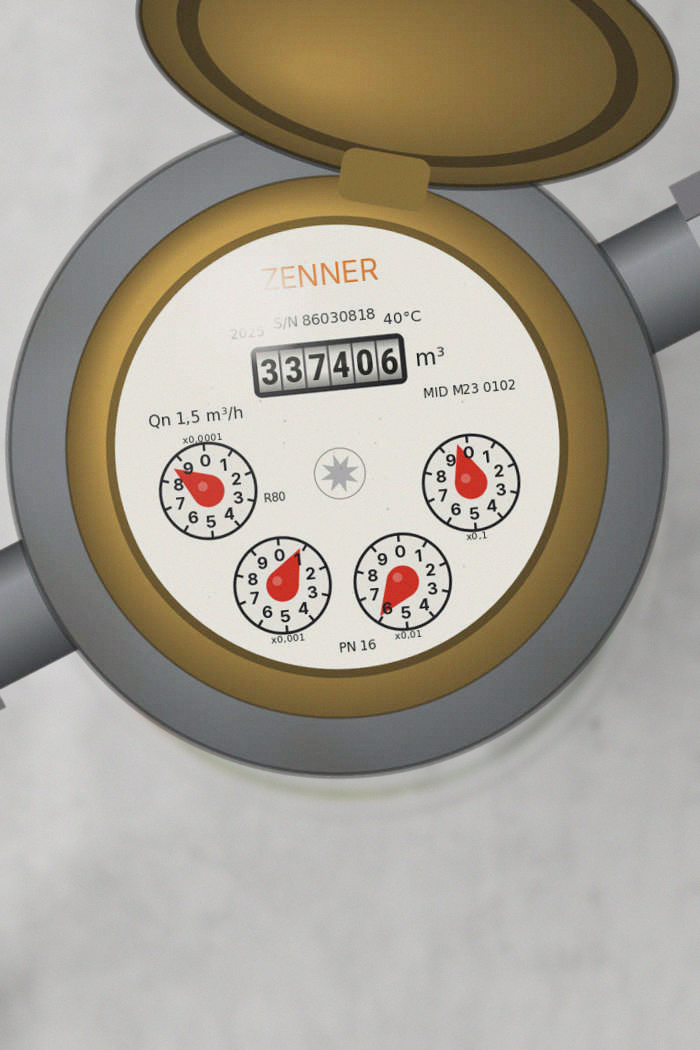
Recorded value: 337405.9608,m³
